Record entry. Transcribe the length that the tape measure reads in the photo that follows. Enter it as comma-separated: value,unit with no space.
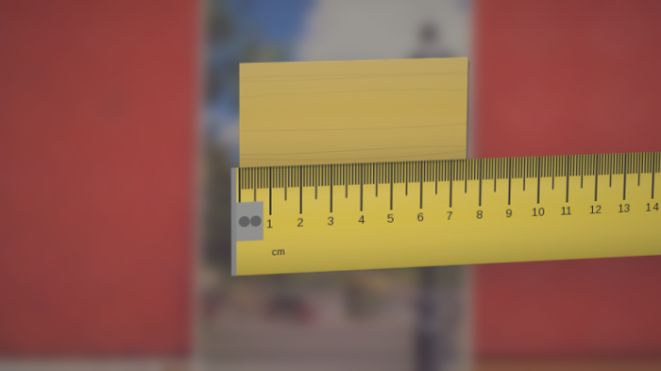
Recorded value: 7.5,cm
